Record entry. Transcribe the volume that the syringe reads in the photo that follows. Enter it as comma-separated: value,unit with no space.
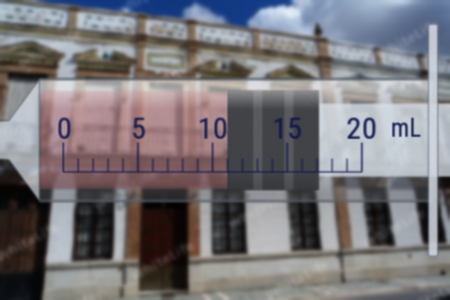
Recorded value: 11,mL
